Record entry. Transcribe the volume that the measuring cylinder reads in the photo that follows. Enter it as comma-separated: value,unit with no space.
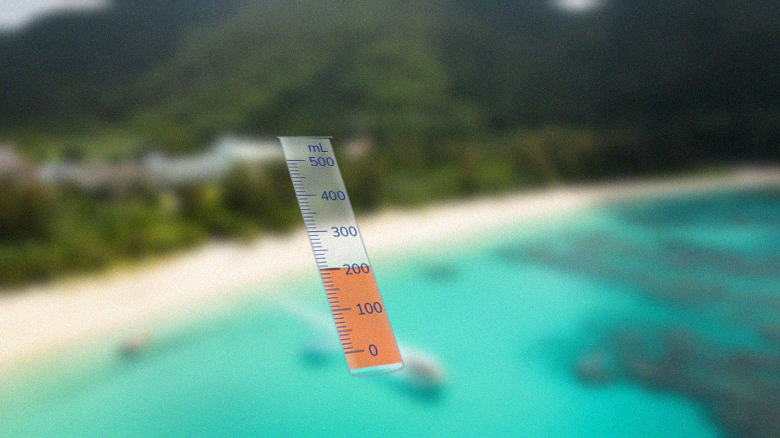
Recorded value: 200,mL
